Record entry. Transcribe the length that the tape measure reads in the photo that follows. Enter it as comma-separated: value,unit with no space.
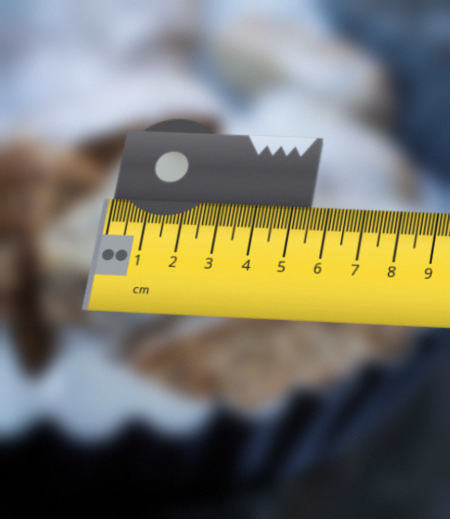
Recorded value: 5.5,cm
